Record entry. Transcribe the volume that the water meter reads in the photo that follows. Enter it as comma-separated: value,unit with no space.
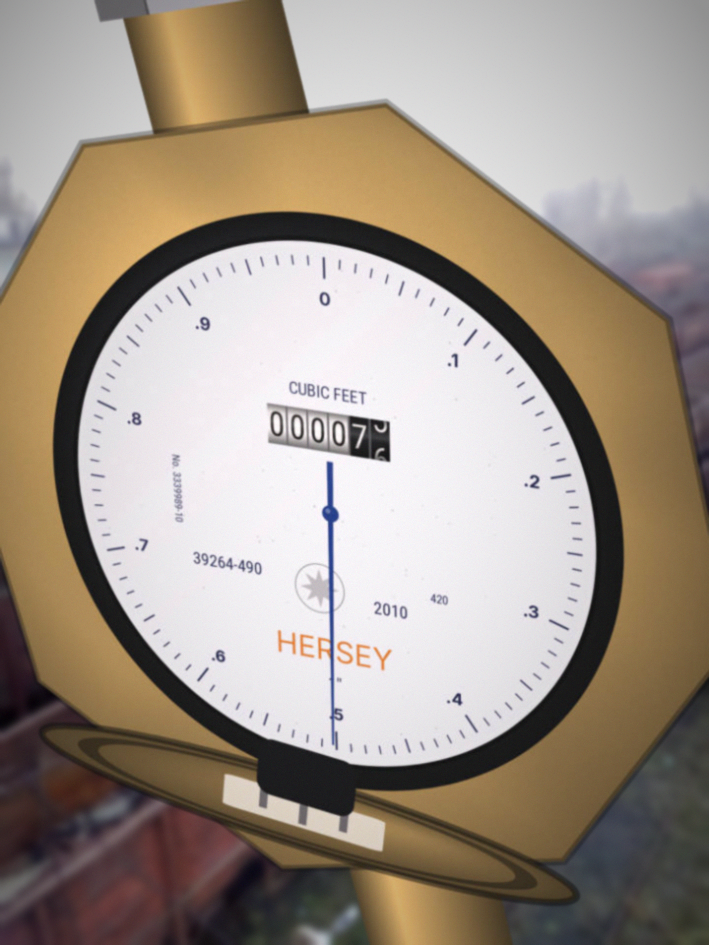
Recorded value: 75.50,ft³
